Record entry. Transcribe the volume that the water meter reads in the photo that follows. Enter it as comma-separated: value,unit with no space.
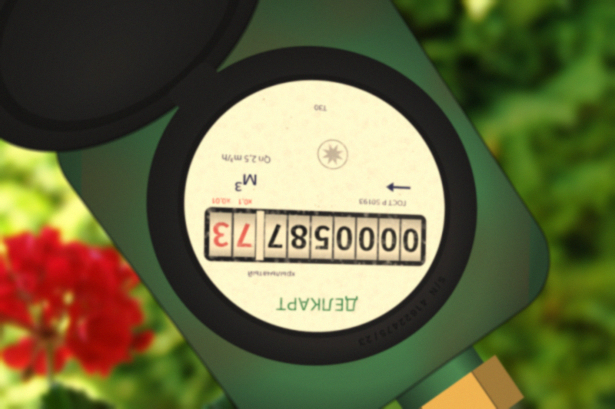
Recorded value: 587.73,m³
